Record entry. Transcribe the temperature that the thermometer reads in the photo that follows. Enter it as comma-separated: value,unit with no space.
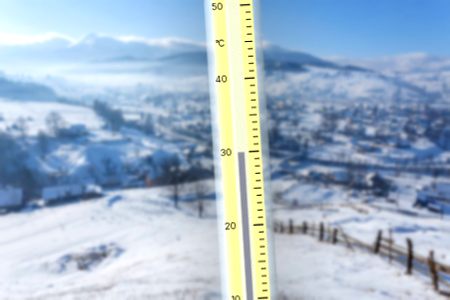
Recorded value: 30,°C
